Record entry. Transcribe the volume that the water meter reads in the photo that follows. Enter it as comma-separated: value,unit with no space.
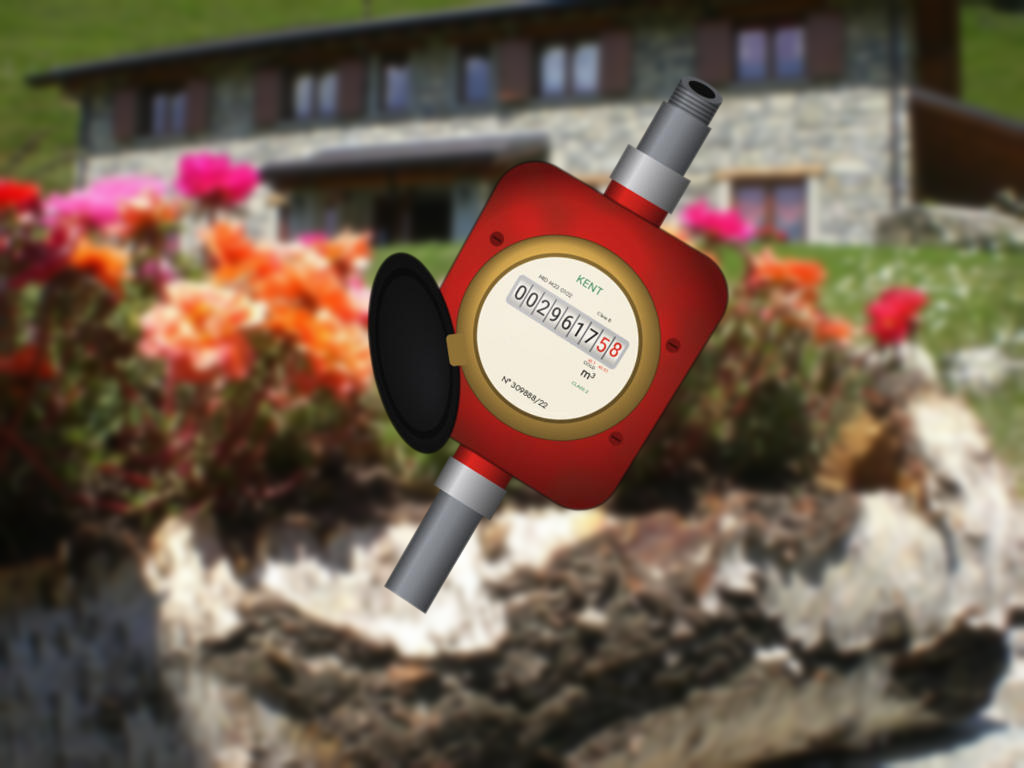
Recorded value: 29617.58,m³
